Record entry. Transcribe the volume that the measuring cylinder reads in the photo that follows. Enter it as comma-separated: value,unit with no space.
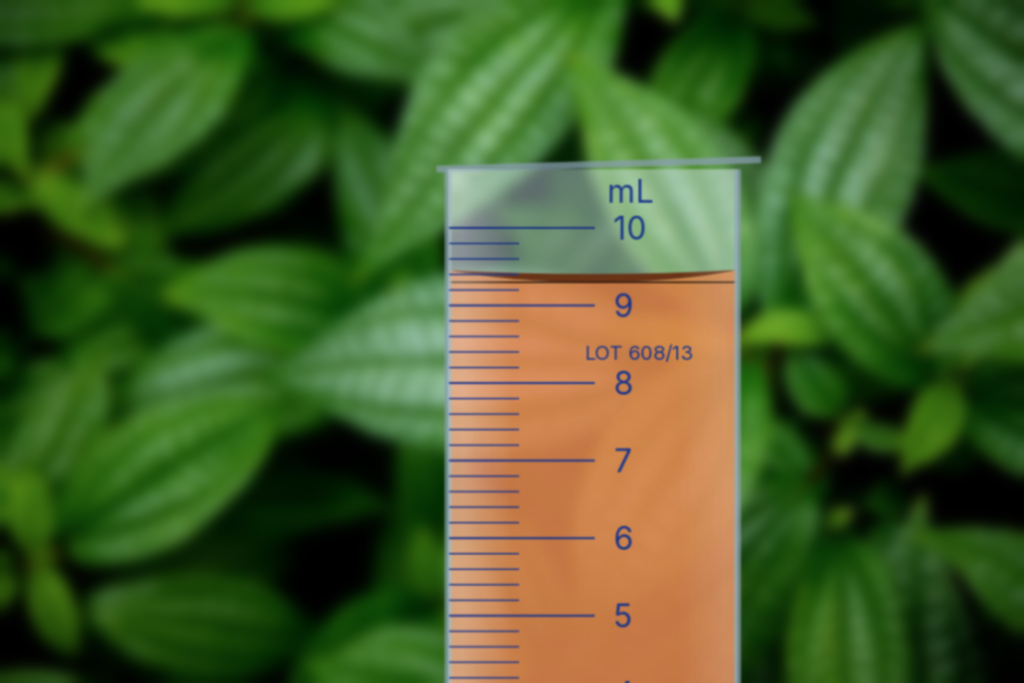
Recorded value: 9.3,mL
